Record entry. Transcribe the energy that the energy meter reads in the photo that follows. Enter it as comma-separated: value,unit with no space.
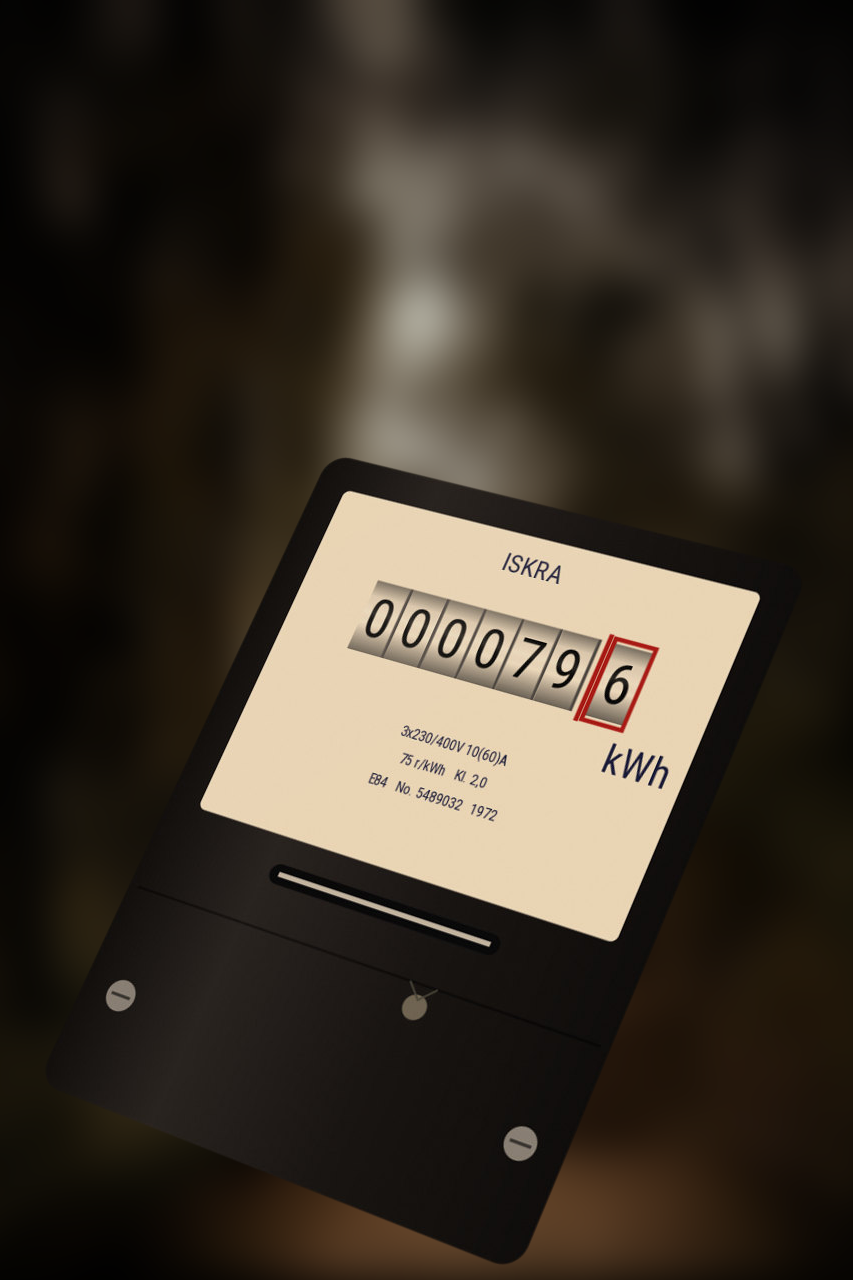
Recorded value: 79.6,kWh
